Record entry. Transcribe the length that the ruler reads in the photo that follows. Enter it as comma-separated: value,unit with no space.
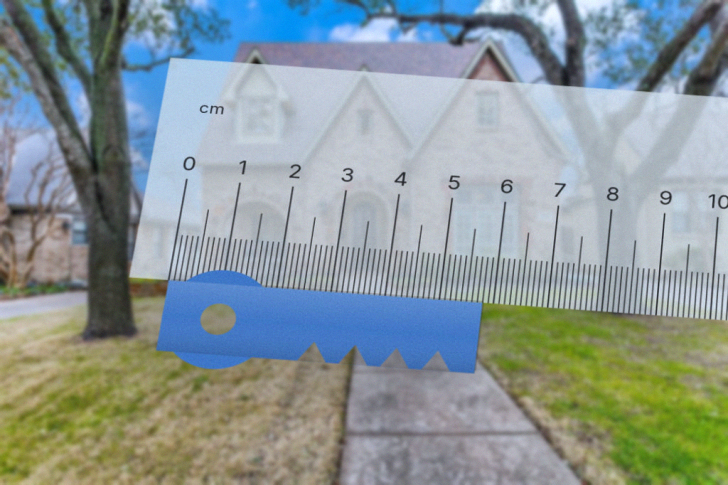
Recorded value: 5.8,cm
